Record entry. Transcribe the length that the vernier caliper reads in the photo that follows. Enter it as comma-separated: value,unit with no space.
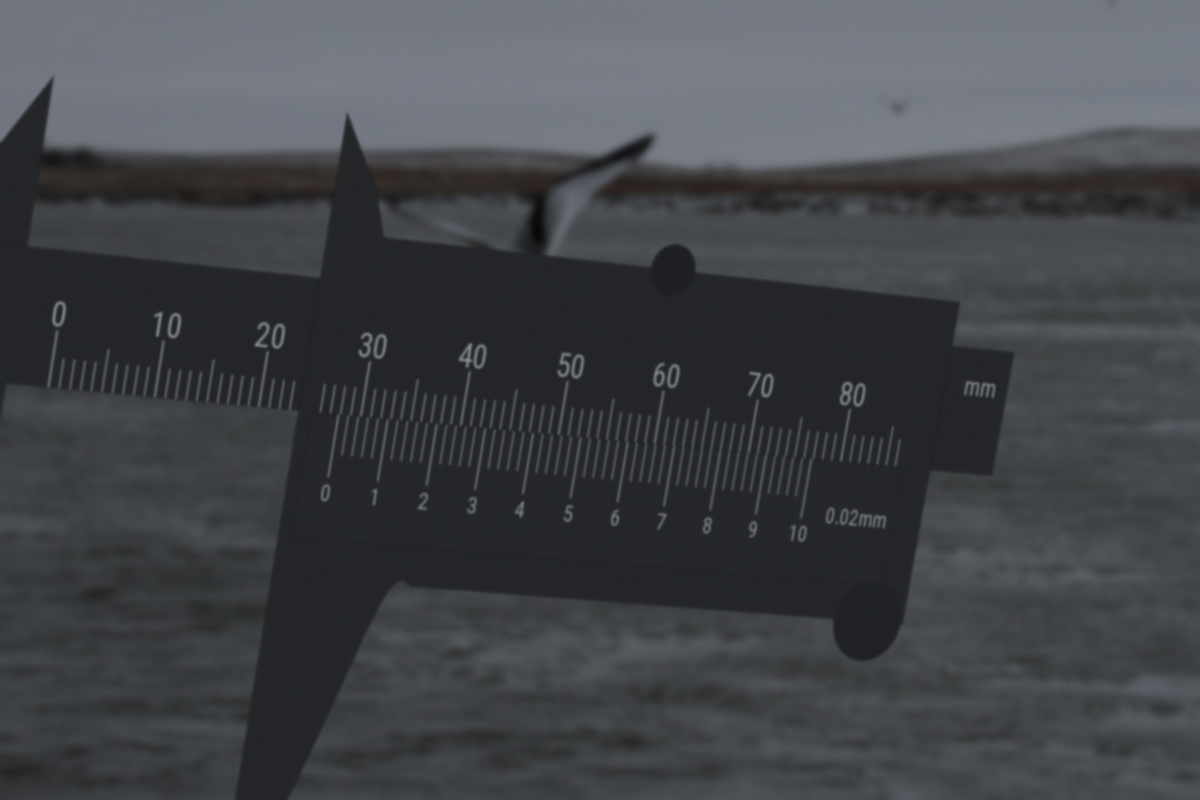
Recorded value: 27.8,mm
